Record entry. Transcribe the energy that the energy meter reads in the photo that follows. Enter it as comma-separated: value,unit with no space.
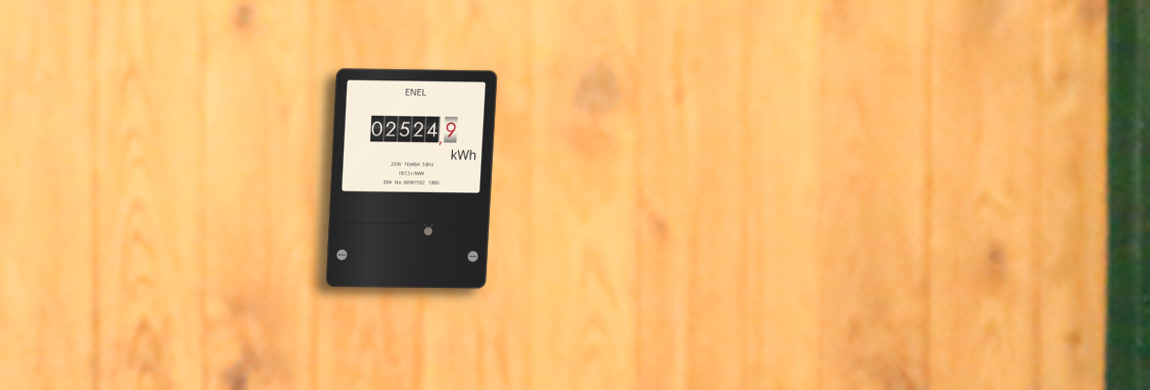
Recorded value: 2524.9,kWh
